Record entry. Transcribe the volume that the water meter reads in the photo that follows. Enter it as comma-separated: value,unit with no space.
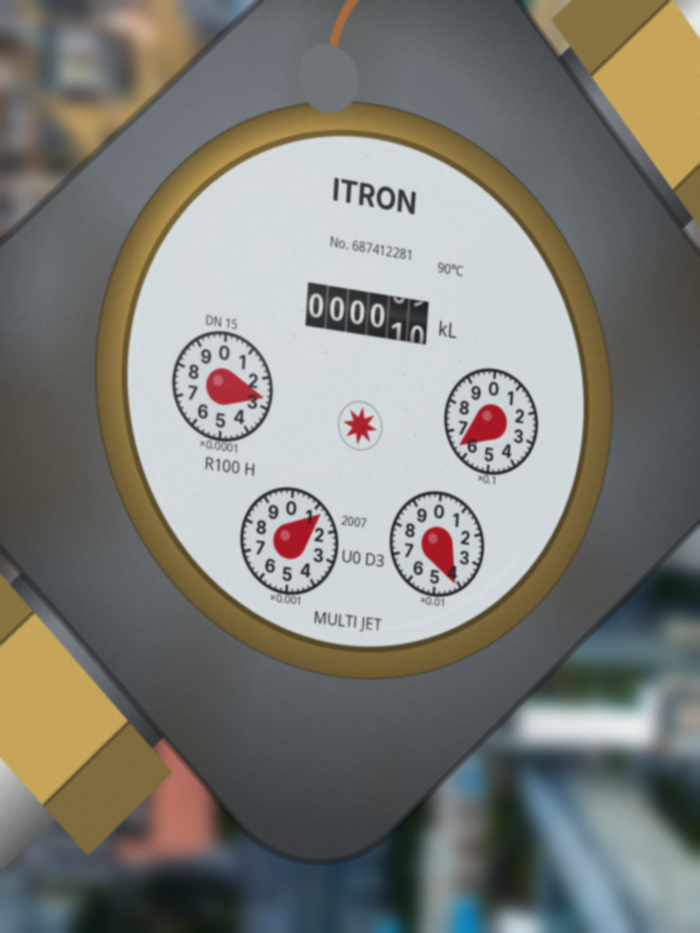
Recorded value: 9.6412,kL
